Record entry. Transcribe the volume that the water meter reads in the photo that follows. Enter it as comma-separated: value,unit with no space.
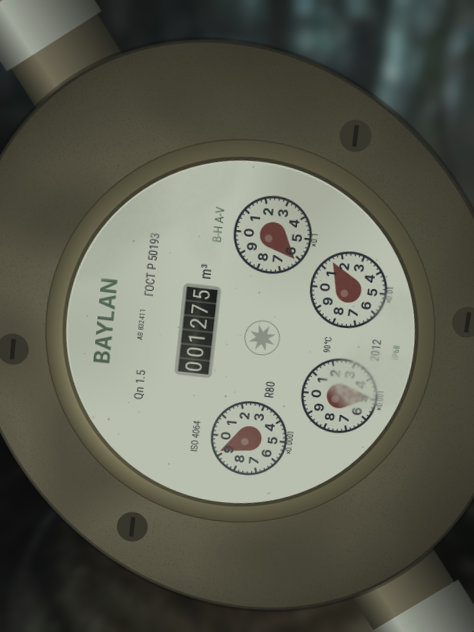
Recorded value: 1275.6149,m³
